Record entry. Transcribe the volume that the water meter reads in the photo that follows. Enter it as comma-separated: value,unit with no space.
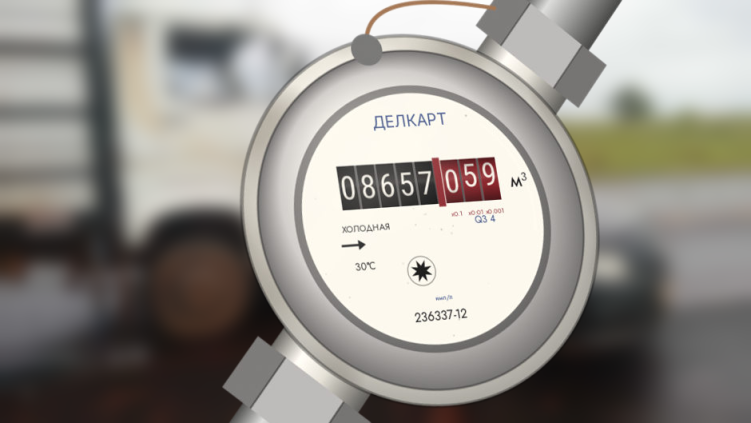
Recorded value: 8657.059,m³
